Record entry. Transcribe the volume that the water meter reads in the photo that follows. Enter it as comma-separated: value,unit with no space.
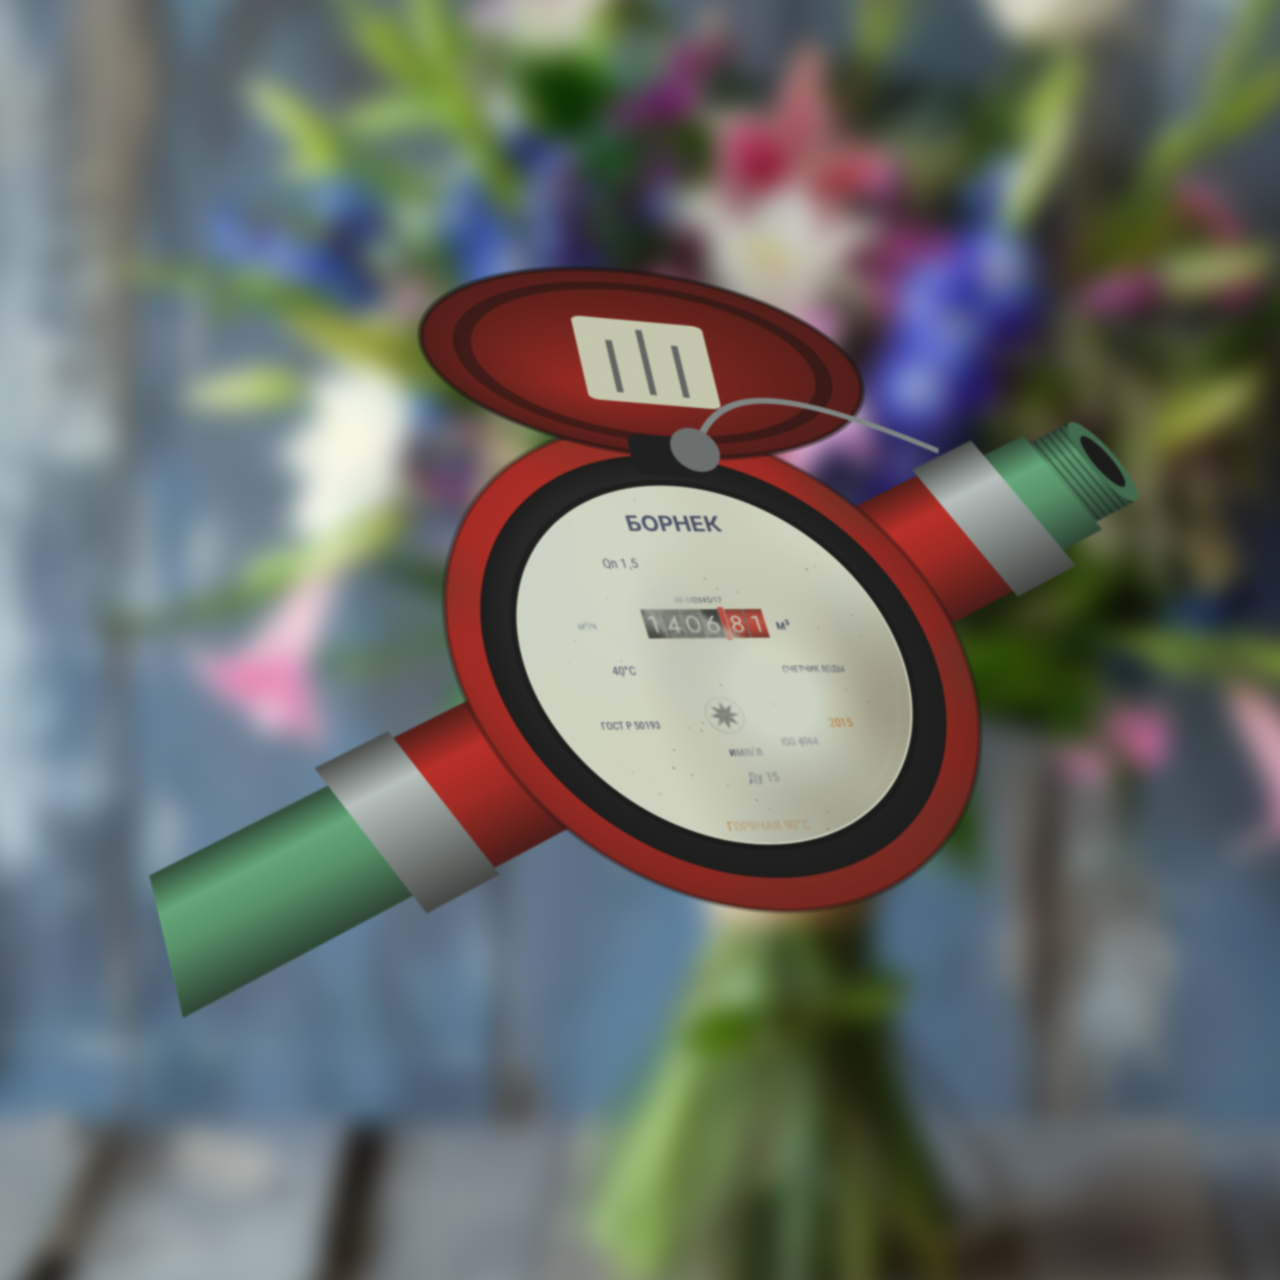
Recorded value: 1406.81,m³
